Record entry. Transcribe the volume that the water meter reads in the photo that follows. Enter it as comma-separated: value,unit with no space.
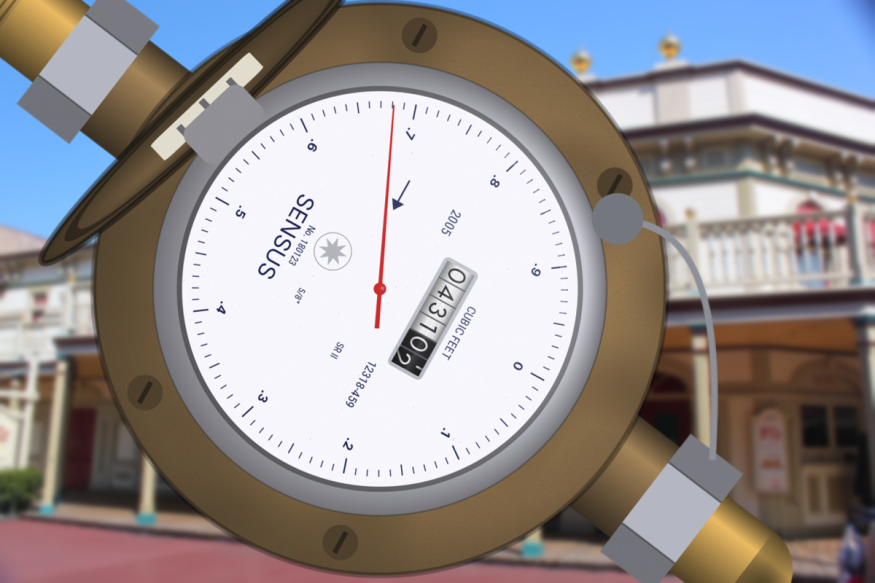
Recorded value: 43101.68,ft³
